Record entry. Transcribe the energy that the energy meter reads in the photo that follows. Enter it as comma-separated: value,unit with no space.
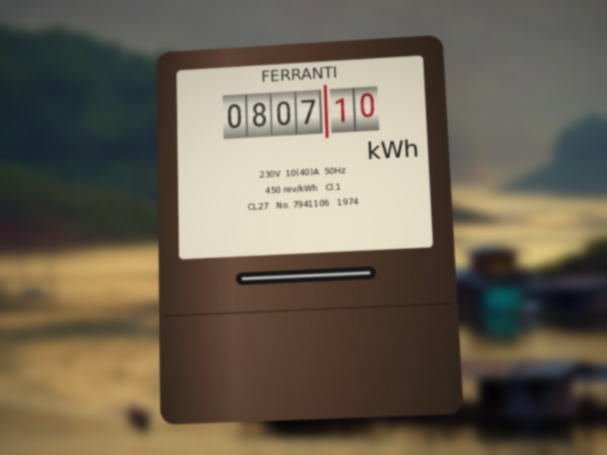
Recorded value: 807.10,kWh
